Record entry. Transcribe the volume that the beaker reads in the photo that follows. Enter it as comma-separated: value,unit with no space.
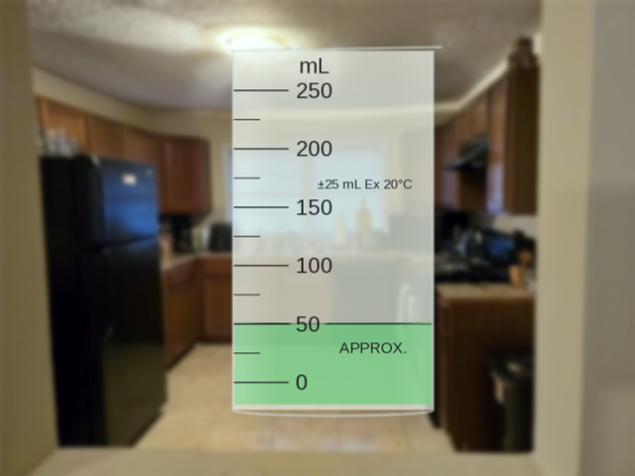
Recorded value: 50,mL
